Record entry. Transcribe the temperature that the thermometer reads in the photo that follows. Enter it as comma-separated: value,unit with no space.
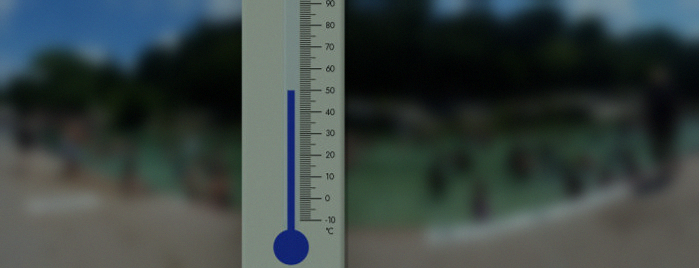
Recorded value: 50,°C
